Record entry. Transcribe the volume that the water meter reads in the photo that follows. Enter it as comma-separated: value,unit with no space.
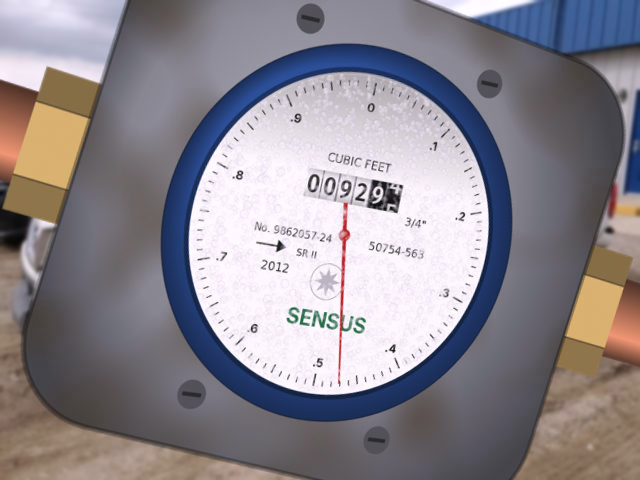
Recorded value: 9294.47,ft³
